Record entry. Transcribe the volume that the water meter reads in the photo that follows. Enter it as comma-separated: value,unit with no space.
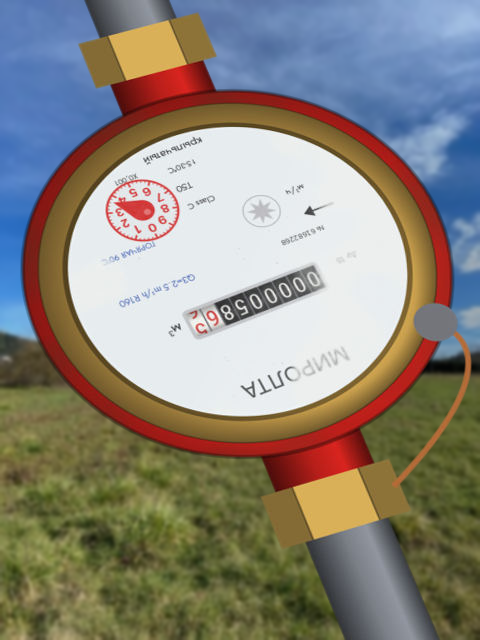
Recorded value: 58.653,m³
